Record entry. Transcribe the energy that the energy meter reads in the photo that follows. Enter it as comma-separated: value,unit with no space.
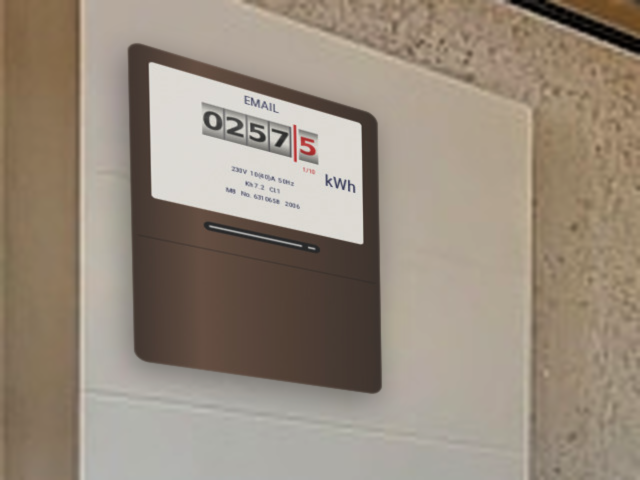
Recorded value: 257.5,kWh
